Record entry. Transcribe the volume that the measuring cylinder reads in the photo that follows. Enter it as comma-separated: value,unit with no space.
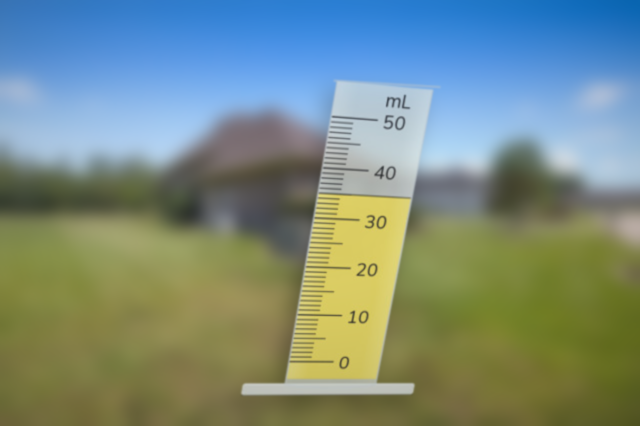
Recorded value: 35,mL
